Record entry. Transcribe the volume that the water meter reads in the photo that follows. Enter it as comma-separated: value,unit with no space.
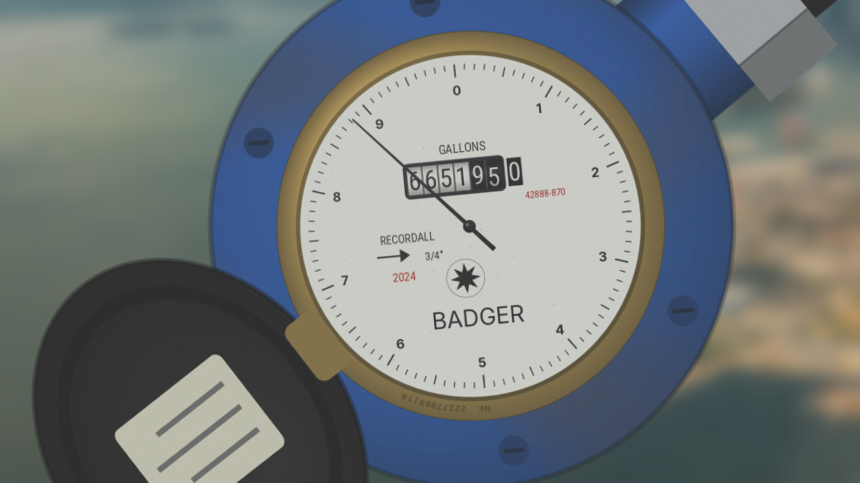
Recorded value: 6651948.8,gal
